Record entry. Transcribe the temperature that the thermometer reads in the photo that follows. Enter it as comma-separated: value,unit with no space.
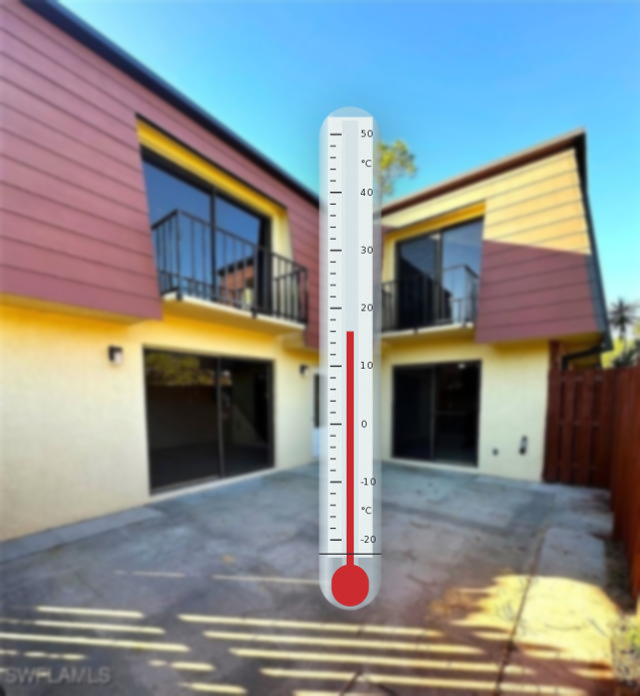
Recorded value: 16,°C
